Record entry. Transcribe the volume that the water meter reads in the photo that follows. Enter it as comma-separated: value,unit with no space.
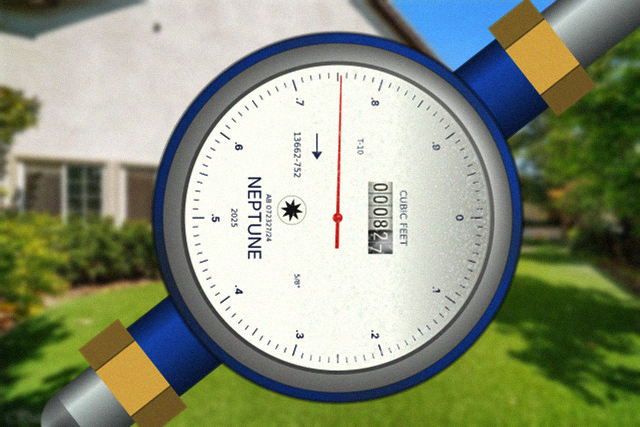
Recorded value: 826.75,ft³
